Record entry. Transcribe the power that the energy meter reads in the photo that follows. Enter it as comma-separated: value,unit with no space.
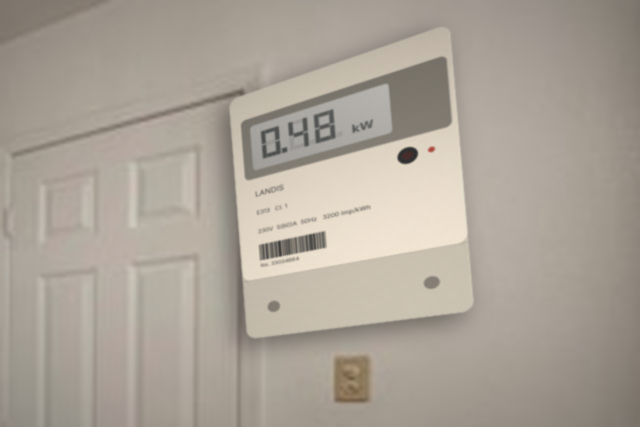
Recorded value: 0.48,kW
